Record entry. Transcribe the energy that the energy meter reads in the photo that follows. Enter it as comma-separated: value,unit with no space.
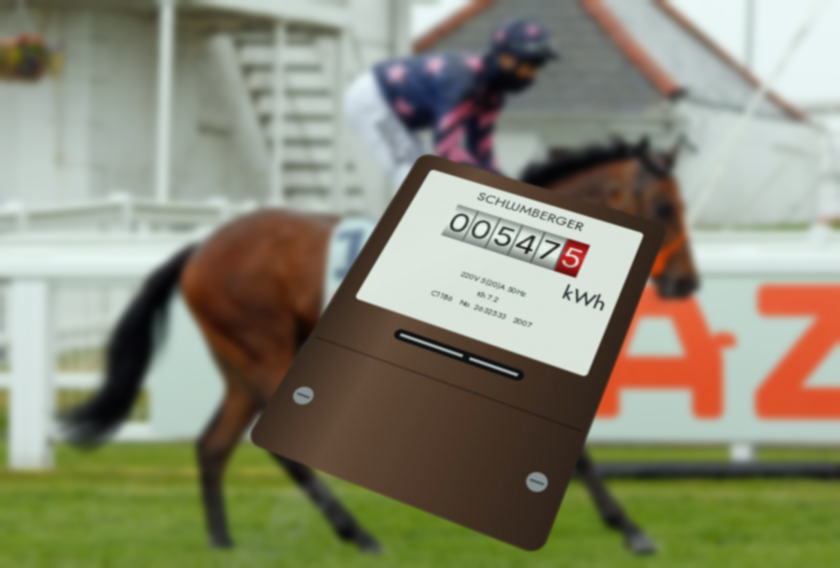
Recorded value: 547.5,kWh
